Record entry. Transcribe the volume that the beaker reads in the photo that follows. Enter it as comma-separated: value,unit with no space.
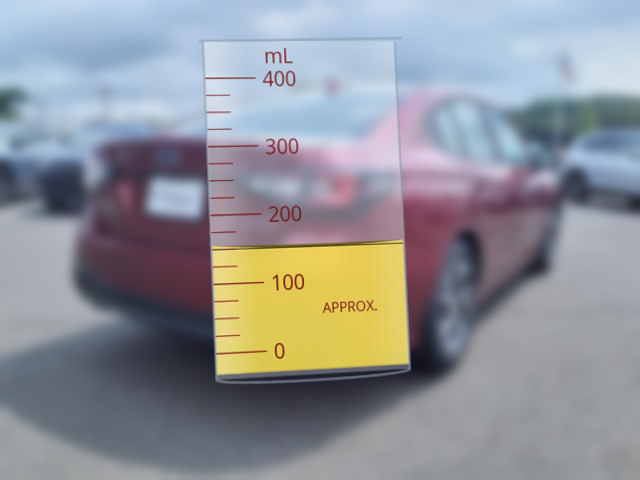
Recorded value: 150,mL
